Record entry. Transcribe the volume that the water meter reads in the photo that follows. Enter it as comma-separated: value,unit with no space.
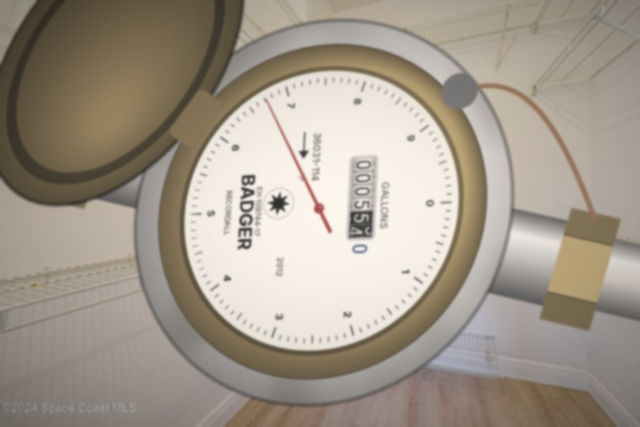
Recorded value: 5536.7,gal
